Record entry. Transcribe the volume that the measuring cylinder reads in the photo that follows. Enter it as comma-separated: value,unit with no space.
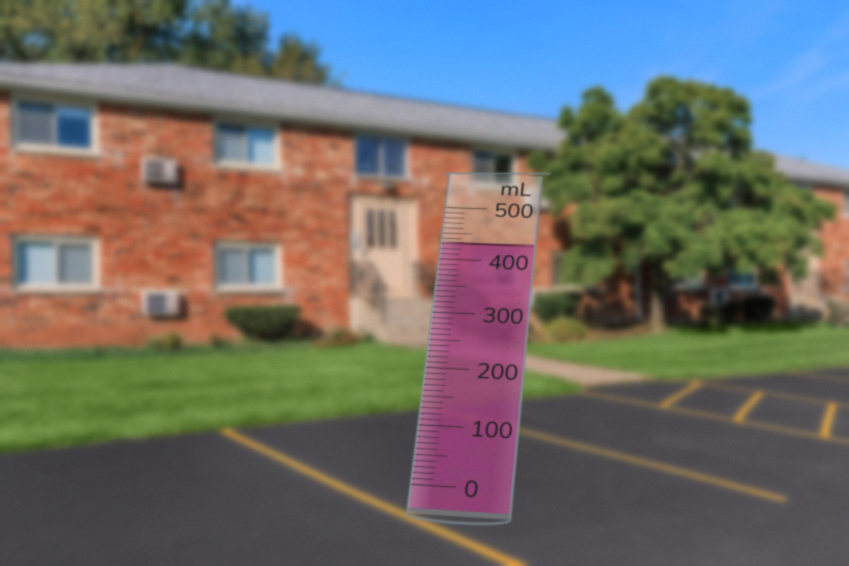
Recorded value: 430,mL
